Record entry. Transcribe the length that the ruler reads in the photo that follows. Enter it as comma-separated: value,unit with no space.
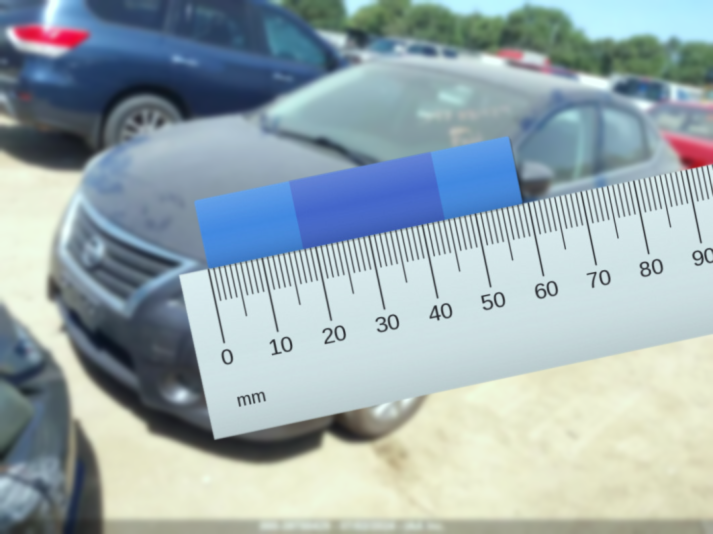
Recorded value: 59,mm
